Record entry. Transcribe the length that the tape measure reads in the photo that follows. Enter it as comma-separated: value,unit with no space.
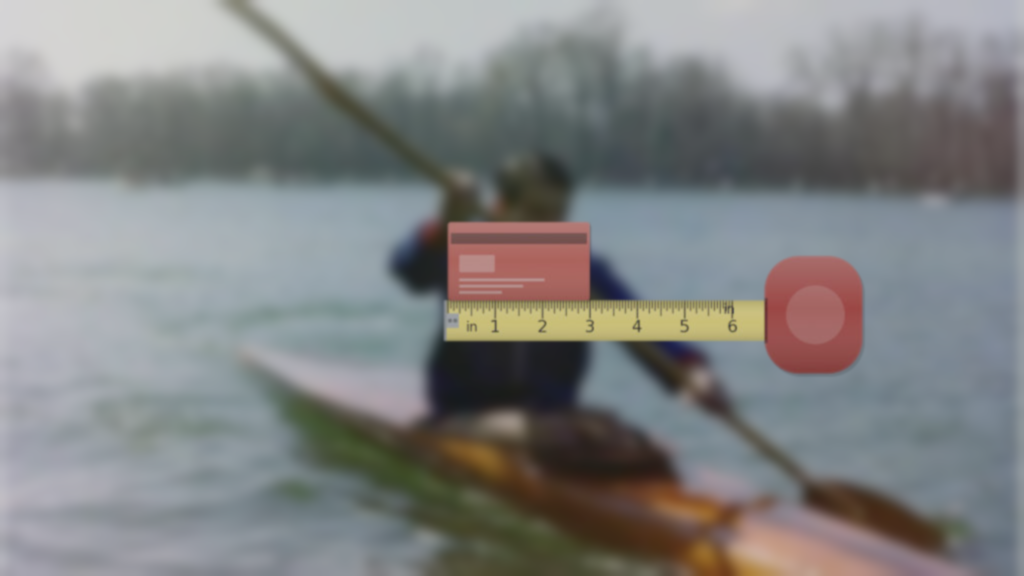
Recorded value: 3,in
